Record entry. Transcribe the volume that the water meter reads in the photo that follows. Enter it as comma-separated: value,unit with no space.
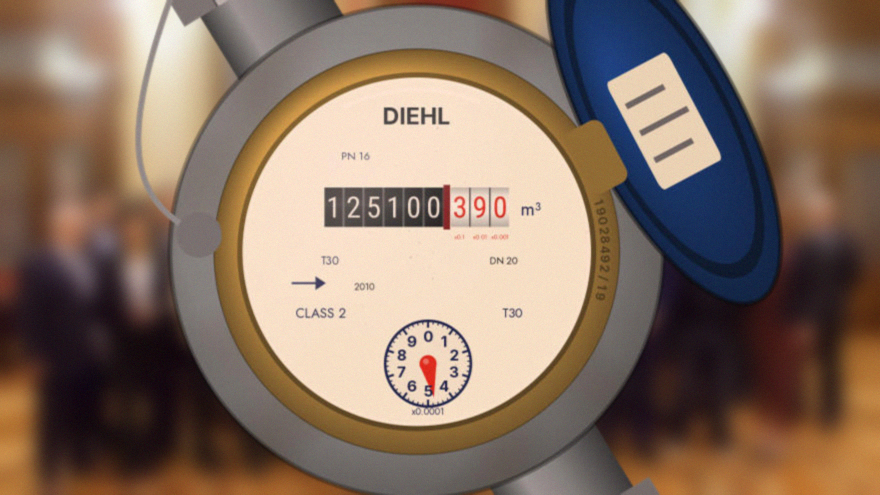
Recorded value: 125100.3904,m³
